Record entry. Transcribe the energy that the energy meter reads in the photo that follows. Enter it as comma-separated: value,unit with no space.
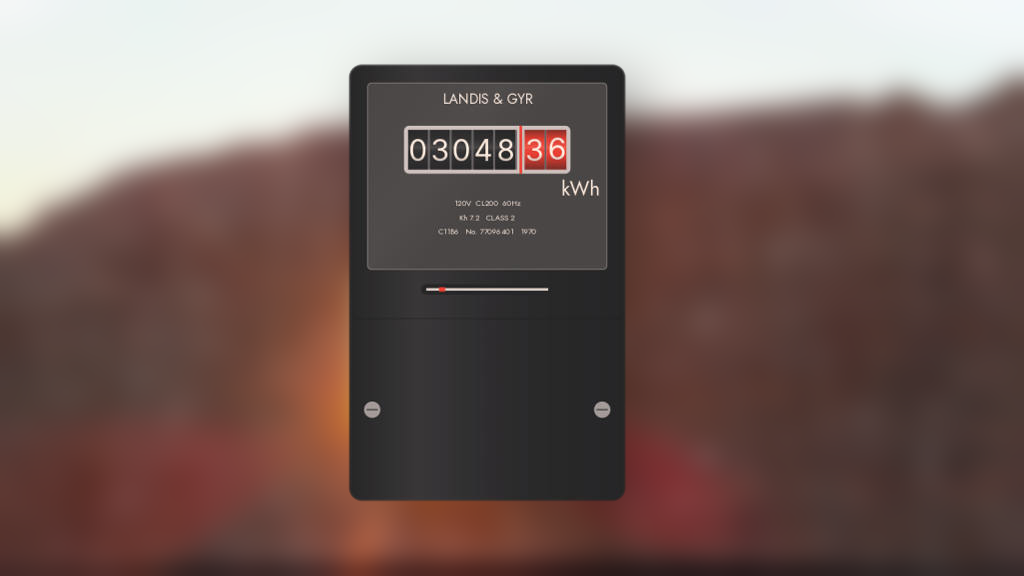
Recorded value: 3048.36,kWh
